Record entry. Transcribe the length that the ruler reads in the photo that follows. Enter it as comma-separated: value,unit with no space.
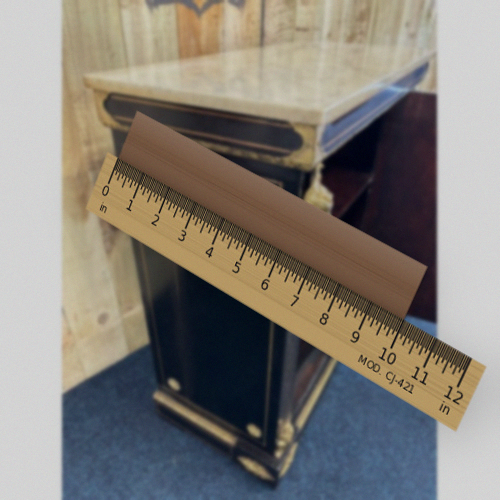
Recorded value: 10,in
